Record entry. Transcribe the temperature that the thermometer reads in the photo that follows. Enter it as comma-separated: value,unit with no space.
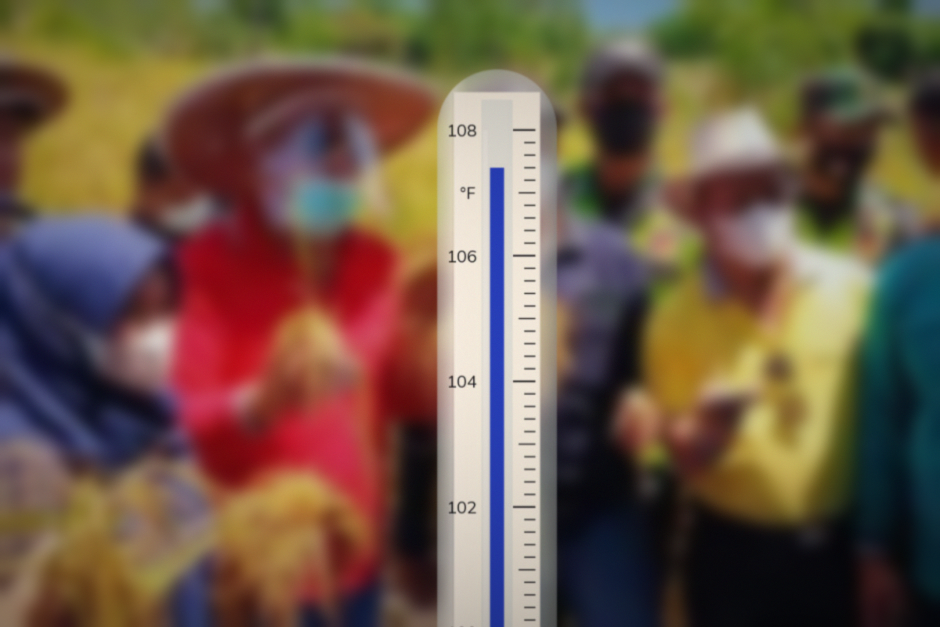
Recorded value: 107.4,°F
